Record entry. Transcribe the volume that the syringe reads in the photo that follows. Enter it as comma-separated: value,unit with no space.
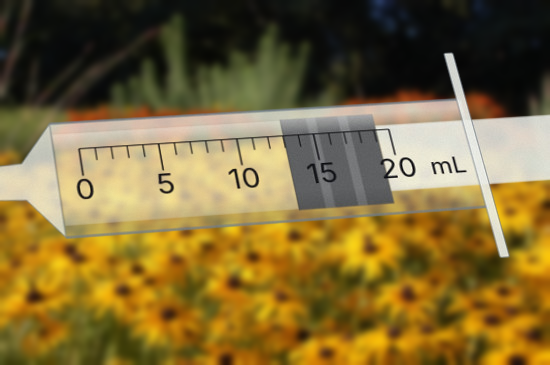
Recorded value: 13,mL
